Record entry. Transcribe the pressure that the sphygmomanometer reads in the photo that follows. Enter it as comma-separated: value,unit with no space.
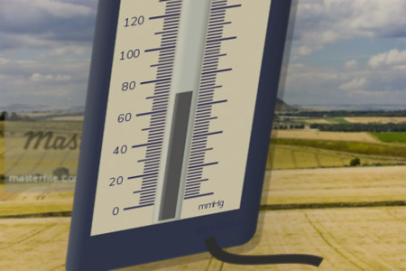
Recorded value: 70,mmHg
